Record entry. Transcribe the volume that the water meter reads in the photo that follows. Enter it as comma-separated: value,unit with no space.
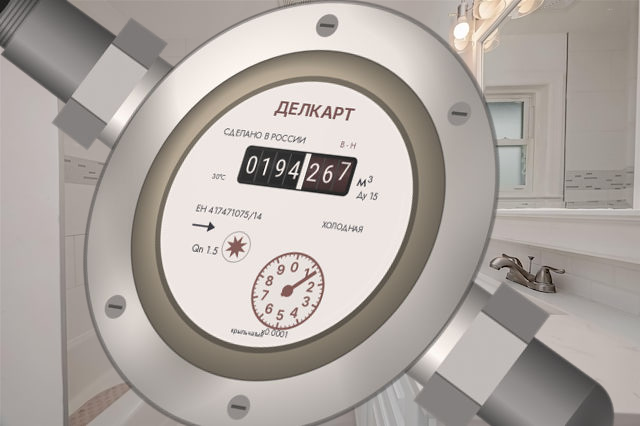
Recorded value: 194.2671,m³
